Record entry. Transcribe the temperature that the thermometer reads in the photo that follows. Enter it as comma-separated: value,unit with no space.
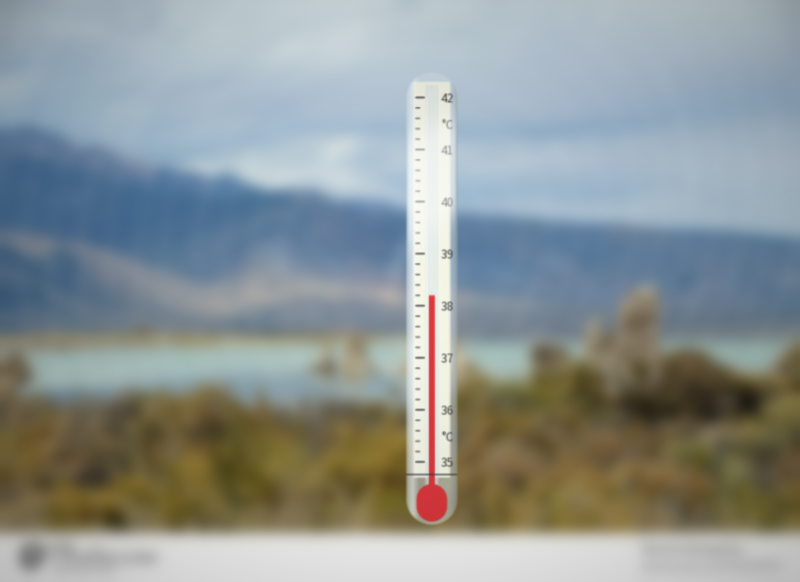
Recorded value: 38.2,°C
